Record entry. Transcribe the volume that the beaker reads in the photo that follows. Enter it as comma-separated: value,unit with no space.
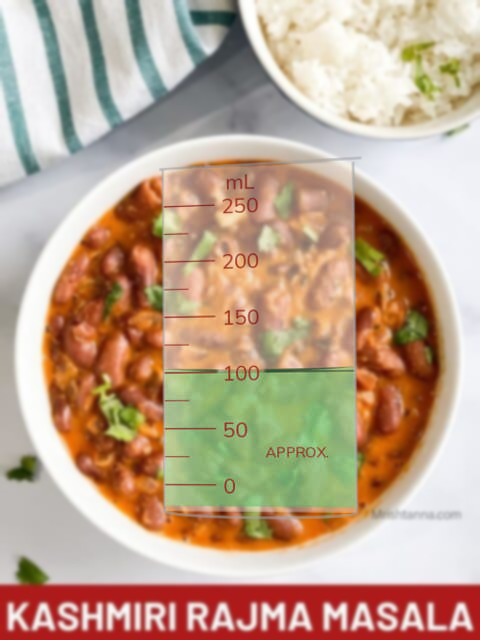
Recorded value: 100,mL
